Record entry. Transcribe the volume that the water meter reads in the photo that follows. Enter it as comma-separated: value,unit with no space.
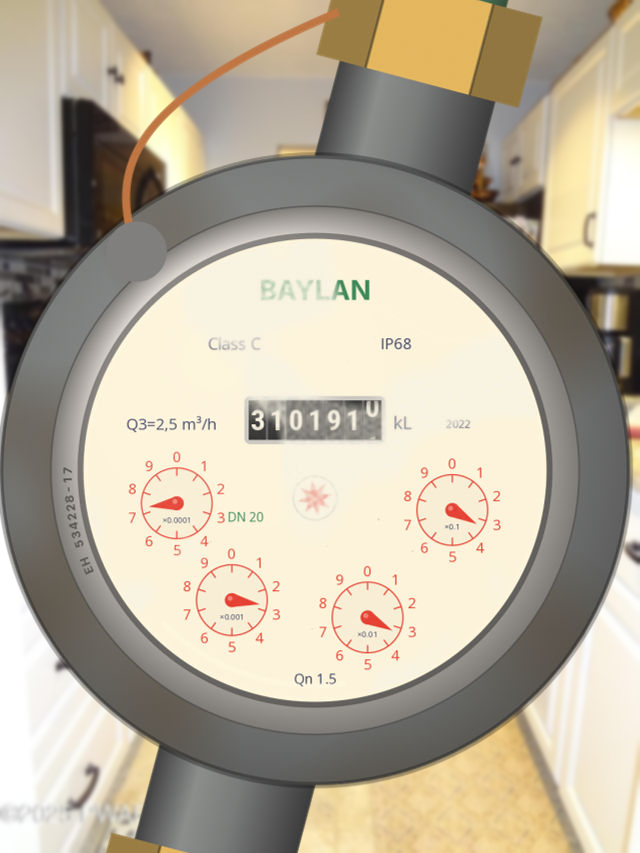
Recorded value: 3101910.3327,kL
